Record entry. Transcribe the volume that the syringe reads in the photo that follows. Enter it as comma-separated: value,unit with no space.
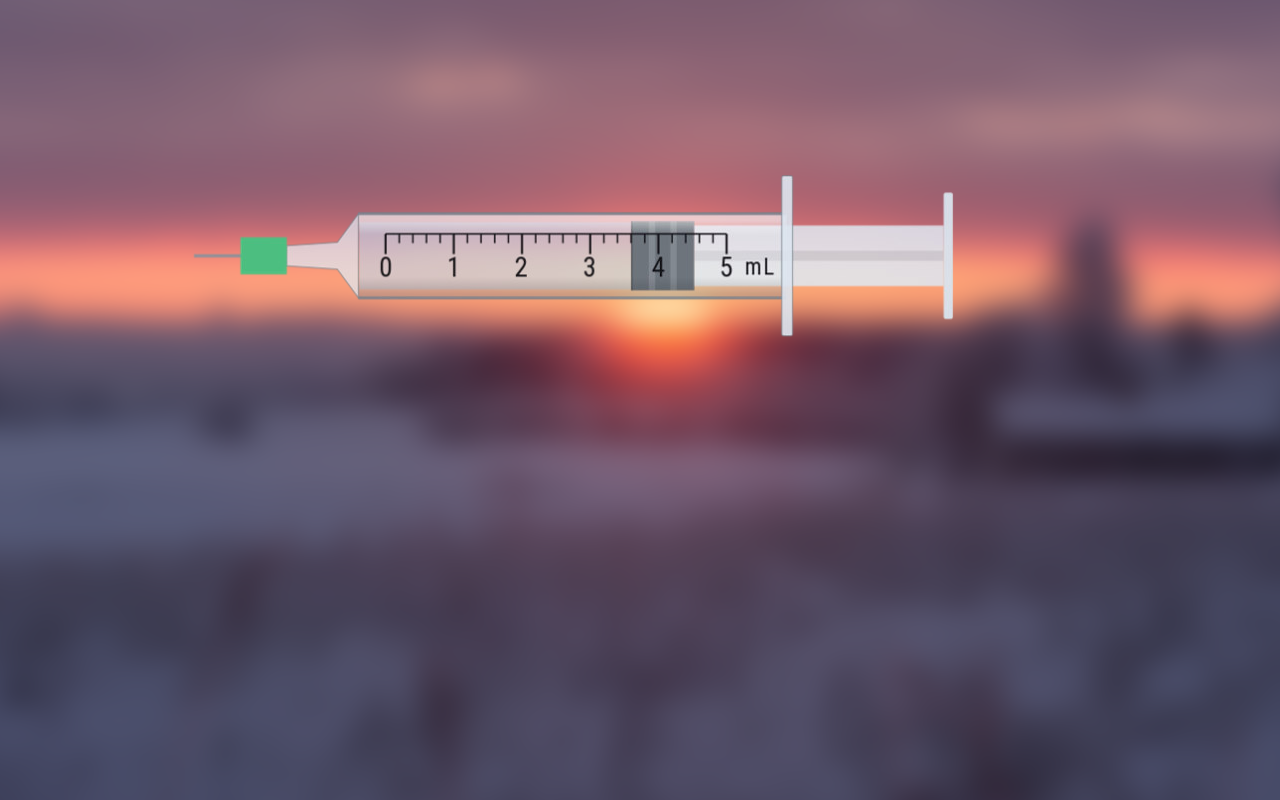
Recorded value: 3.6,mL
